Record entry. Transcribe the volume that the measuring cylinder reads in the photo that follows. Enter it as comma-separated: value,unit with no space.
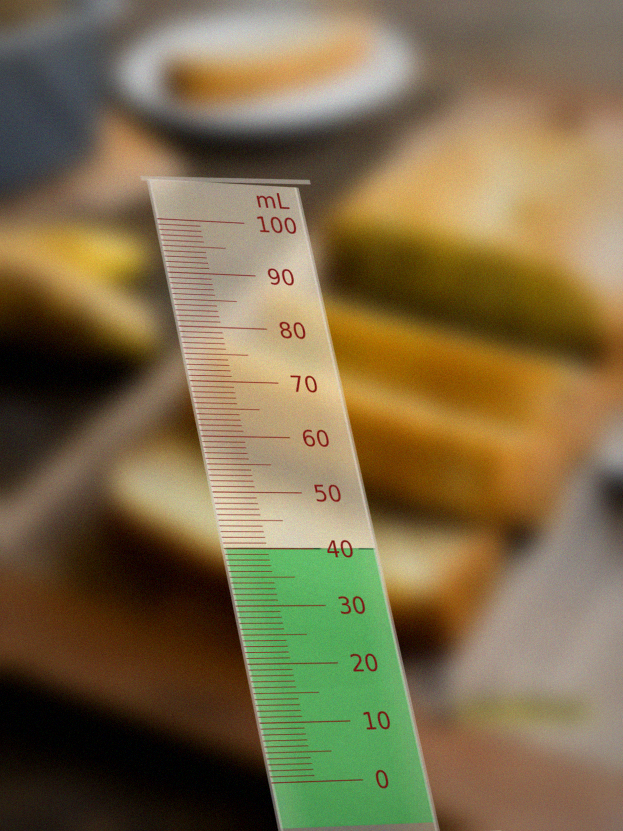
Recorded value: 40,mL
